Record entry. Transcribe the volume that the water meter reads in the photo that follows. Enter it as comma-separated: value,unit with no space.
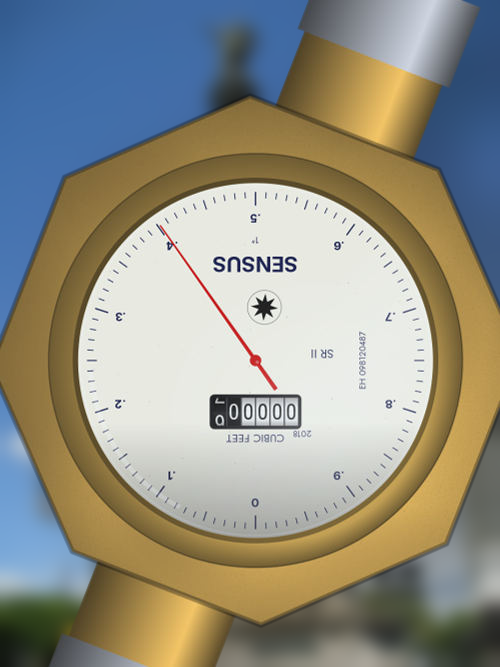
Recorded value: 6.40,ft³
